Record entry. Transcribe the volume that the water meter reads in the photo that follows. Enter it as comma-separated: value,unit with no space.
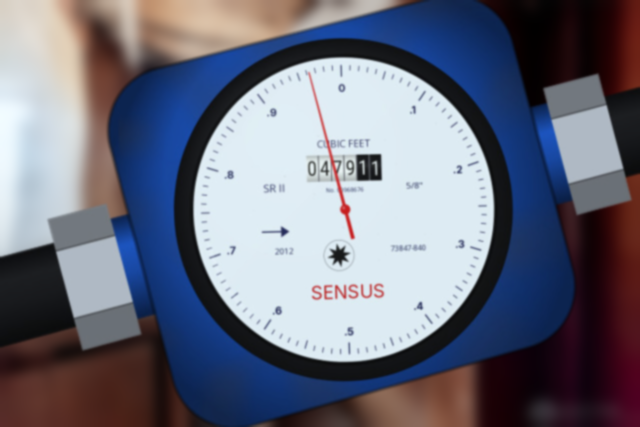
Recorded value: 47910.96,ft³
